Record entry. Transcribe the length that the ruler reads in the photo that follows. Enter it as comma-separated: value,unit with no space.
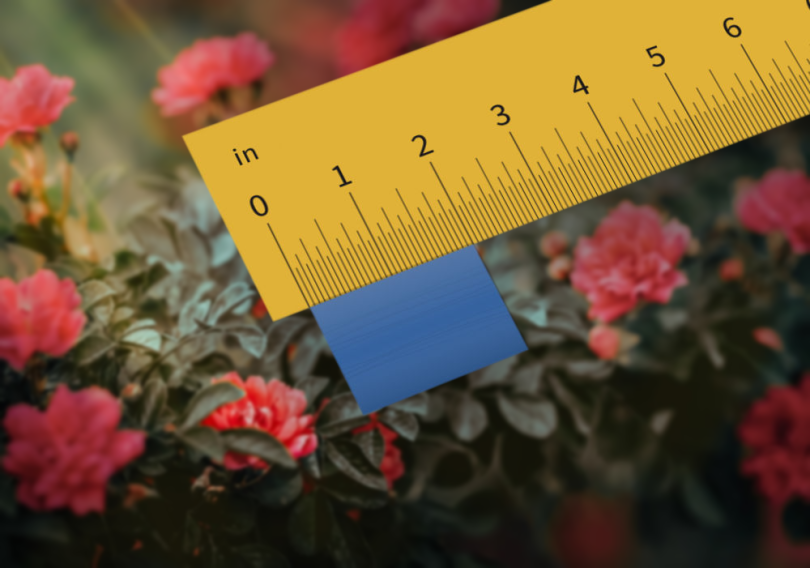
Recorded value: 2,in
